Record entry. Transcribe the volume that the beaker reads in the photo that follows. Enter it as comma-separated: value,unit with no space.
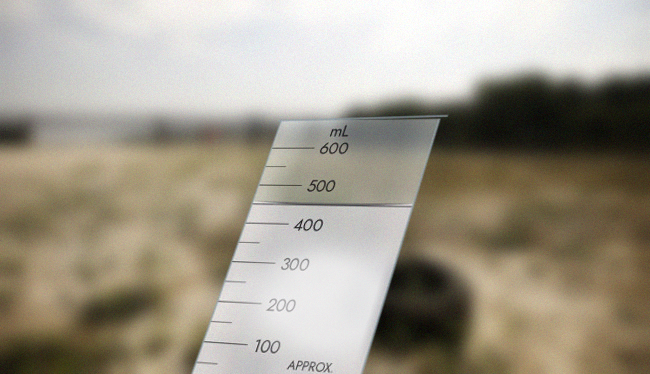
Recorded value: 450,mL
